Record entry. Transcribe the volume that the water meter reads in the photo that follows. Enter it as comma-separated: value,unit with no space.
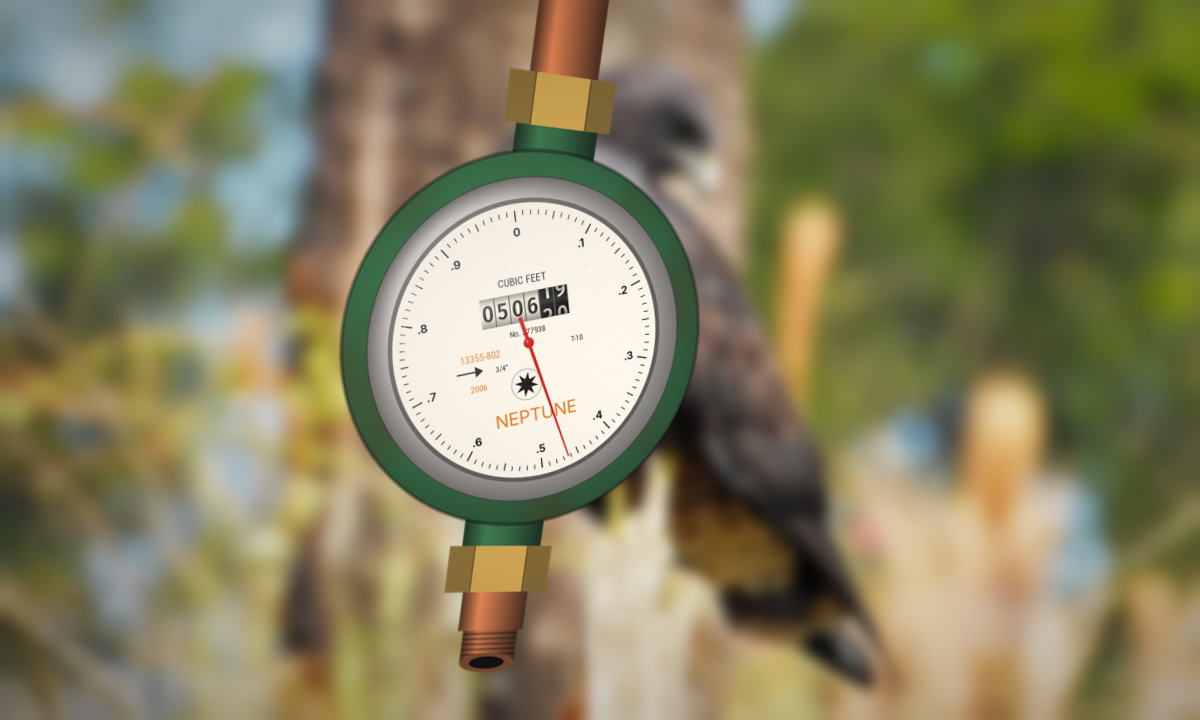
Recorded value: 50619.46,ft³
